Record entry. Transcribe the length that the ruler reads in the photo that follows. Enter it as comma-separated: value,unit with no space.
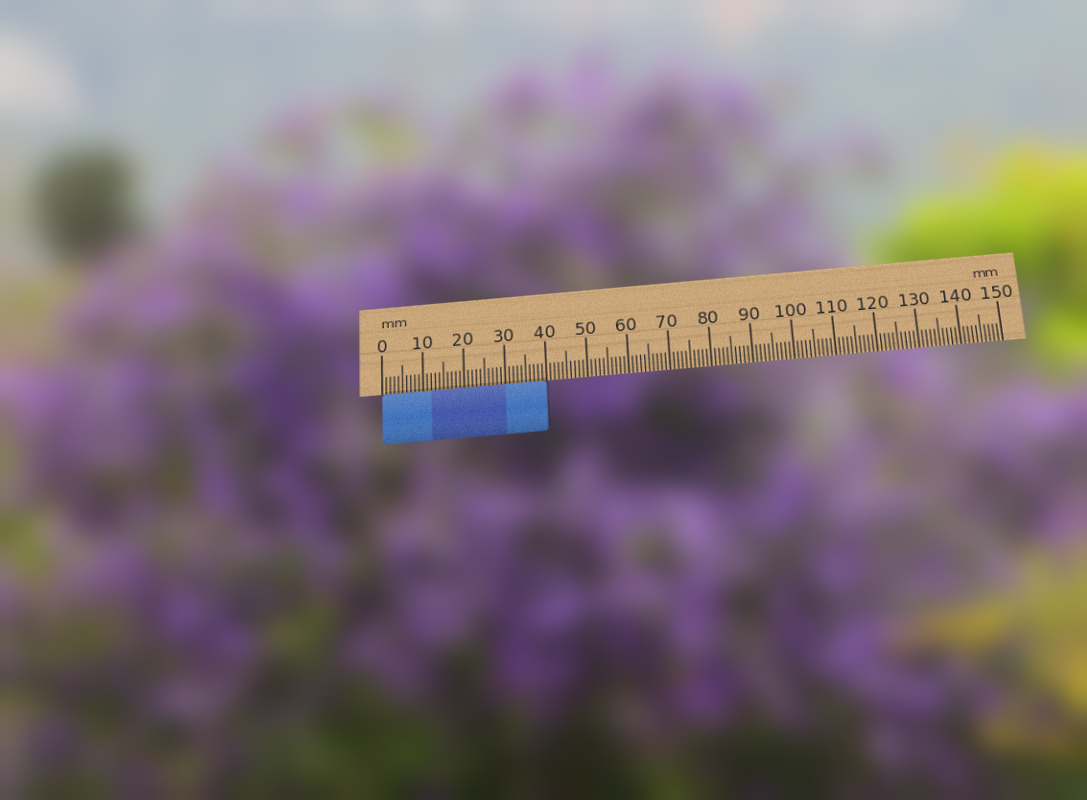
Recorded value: 40,mm
